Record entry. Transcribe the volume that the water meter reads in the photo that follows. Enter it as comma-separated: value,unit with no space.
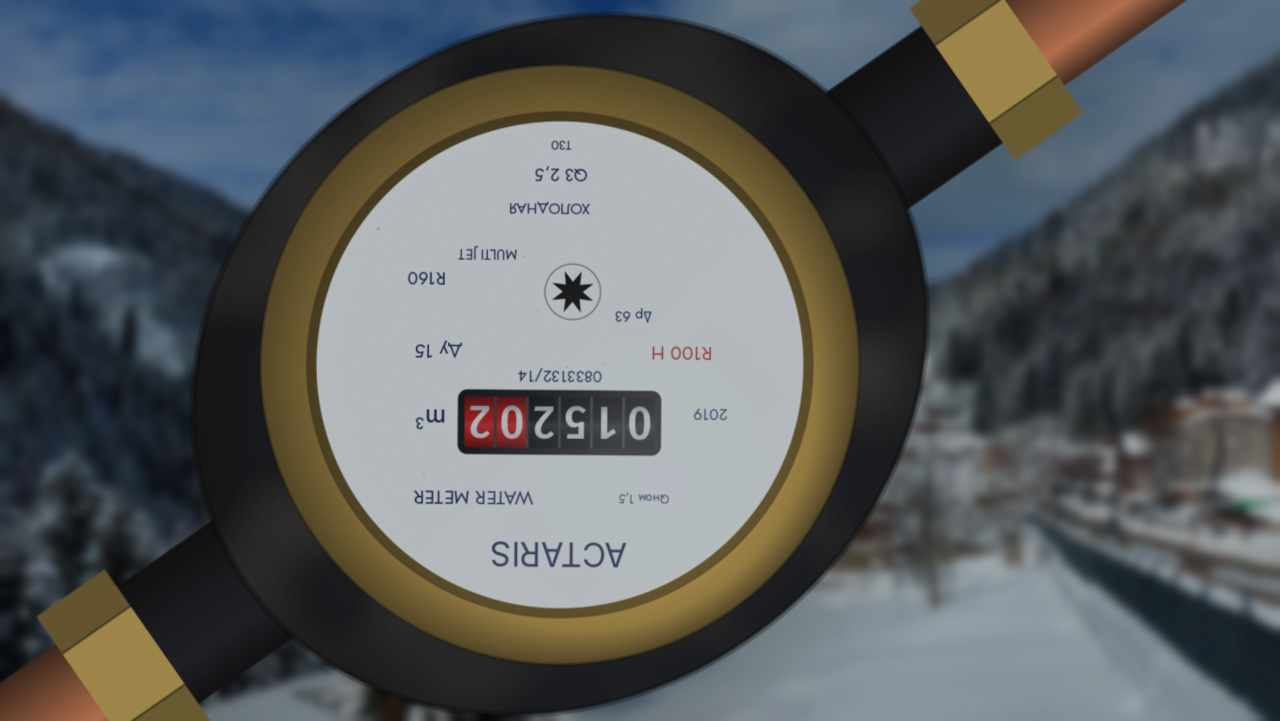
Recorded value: 152.02,m³
